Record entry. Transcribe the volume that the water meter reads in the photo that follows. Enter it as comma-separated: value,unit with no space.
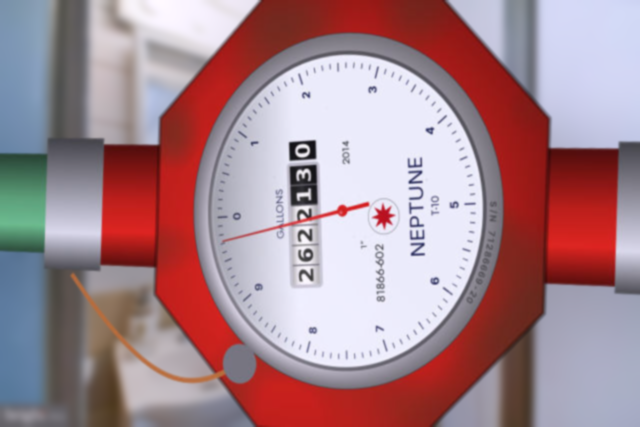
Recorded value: 2622129.7,gal
